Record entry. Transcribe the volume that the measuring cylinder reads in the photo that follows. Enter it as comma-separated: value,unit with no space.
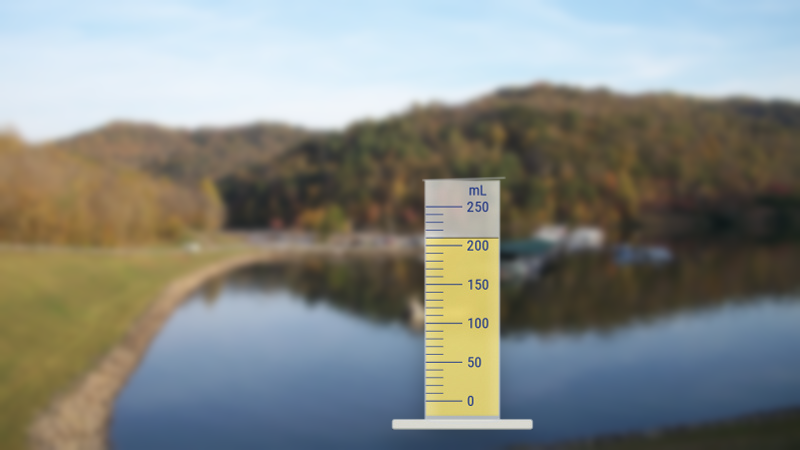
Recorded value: 210,mL
